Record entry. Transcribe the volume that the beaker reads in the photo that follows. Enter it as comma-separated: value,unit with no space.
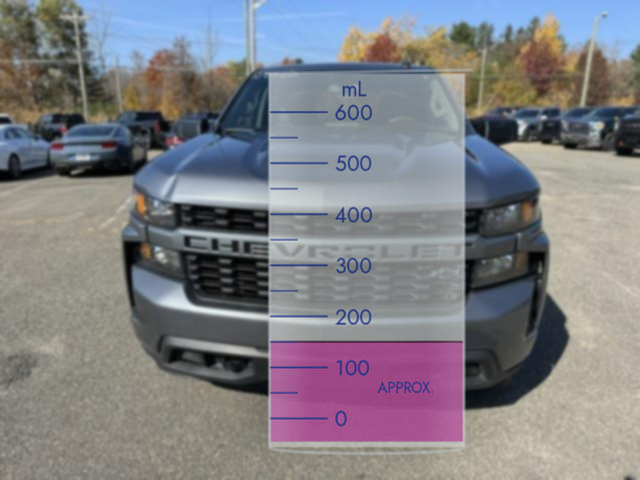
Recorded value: 150,mL
